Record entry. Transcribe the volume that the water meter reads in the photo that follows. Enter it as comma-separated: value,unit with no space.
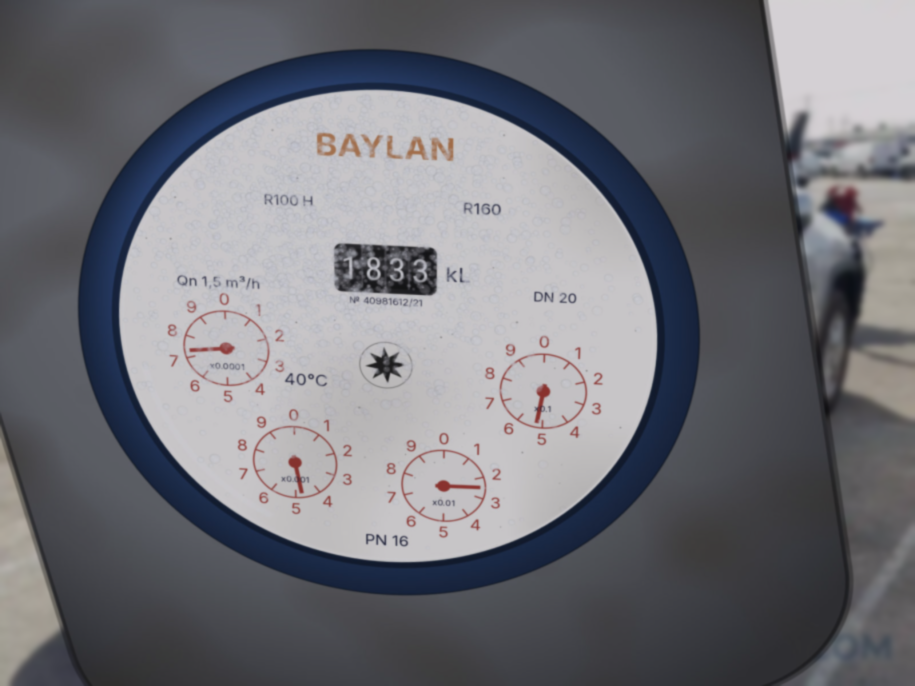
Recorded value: 1833.5247,kL
